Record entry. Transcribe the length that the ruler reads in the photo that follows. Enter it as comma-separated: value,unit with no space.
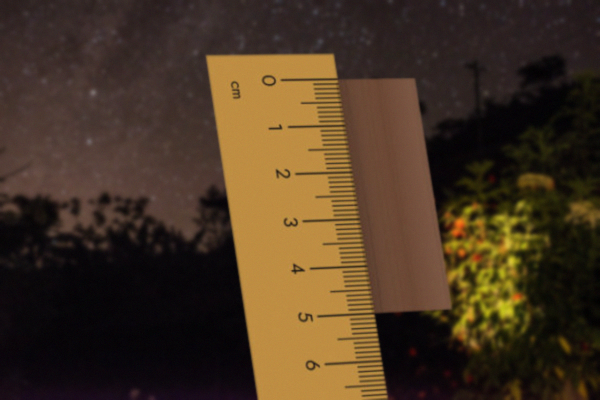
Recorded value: 5,cm
